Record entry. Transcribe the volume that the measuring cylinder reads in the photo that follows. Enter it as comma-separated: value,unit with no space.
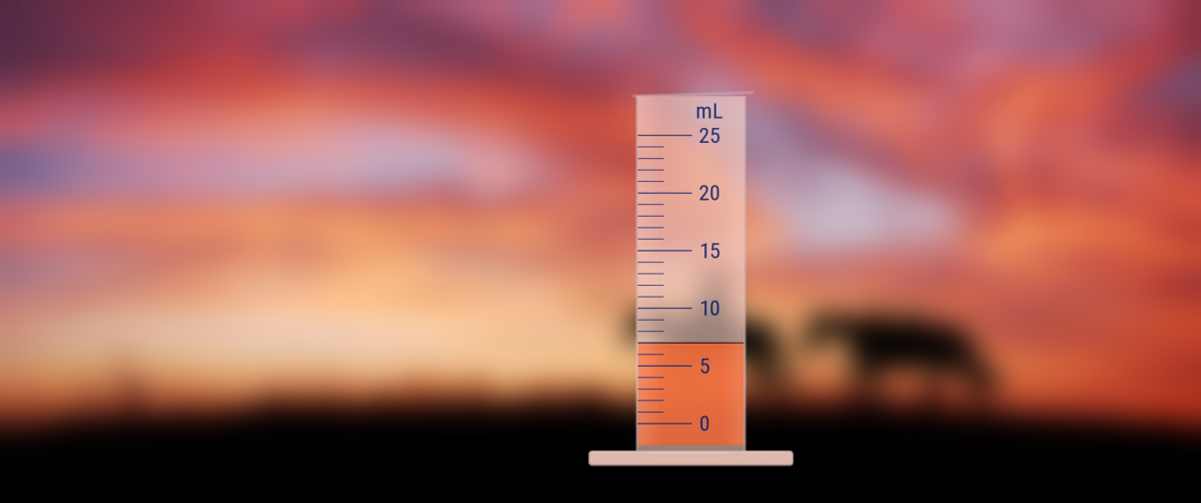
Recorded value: 7,mL
